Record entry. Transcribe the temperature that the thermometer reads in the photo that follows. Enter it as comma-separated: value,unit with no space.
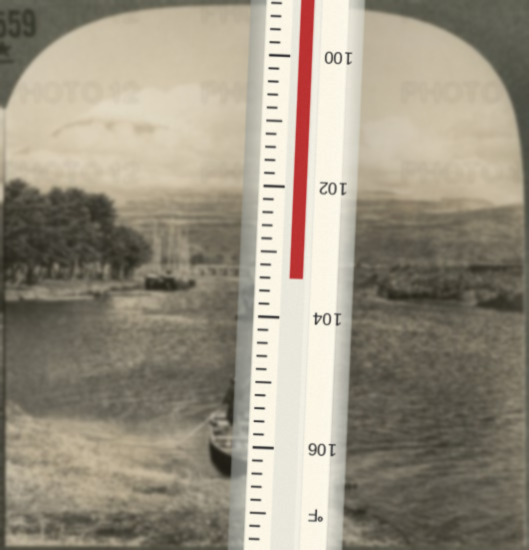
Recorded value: 103.4,°F
